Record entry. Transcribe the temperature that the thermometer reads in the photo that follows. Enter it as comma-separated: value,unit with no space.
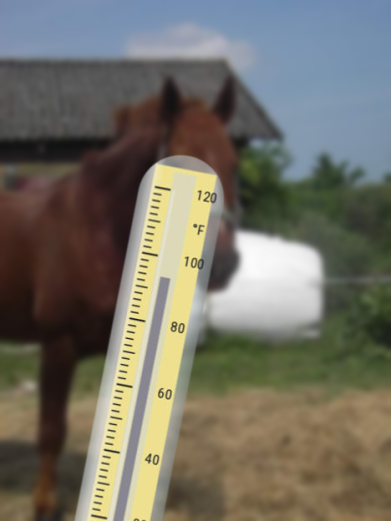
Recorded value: 94,°F
